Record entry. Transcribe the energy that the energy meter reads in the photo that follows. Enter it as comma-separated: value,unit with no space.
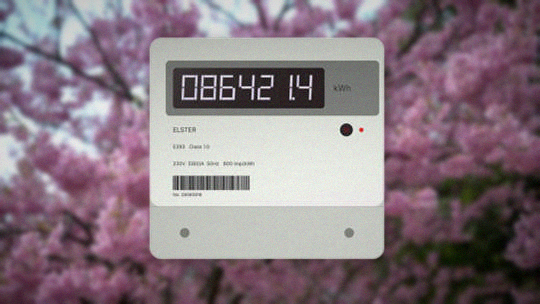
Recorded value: 86421.4,kWh
